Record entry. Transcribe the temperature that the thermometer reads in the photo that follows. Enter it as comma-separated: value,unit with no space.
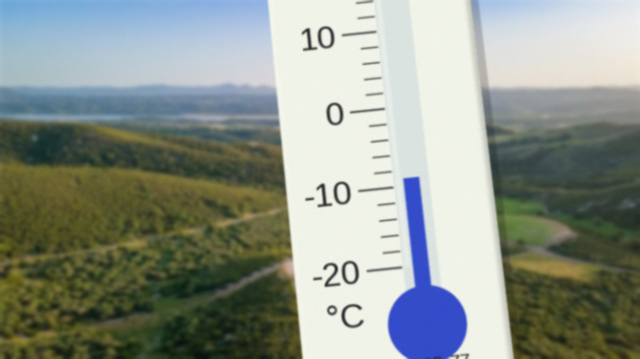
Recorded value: -9,°C
